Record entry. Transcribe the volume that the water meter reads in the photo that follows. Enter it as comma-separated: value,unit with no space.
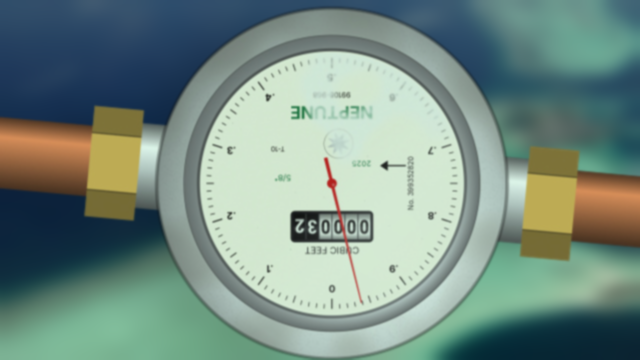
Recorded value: 31.96,ft³
